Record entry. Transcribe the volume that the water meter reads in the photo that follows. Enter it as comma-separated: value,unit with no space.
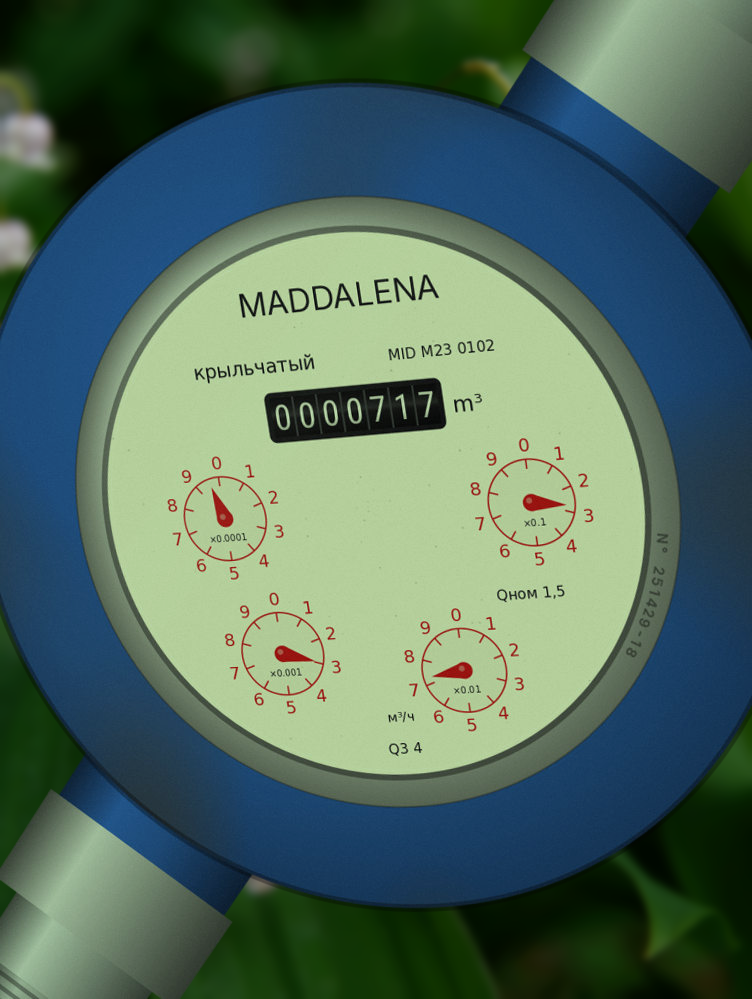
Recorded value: 717.2729,m³
